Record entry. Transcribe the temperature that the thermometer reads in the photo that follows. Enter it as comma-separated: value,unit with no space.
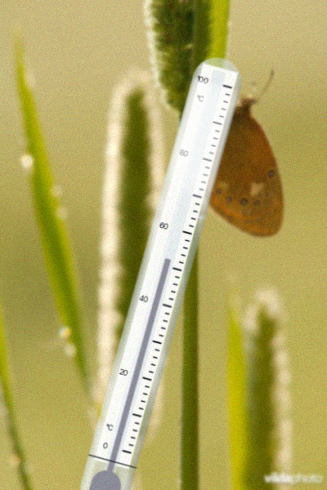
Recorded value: 52,°C
